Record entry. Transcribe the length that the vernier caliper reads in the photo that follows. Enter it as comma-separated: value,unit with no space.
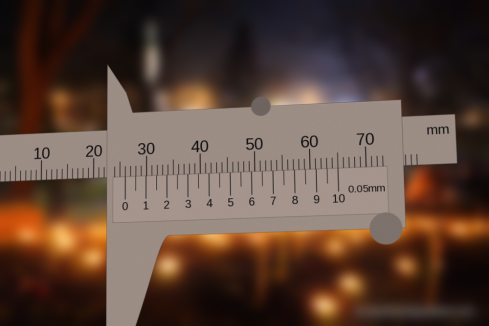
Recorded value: 26.0,mm
